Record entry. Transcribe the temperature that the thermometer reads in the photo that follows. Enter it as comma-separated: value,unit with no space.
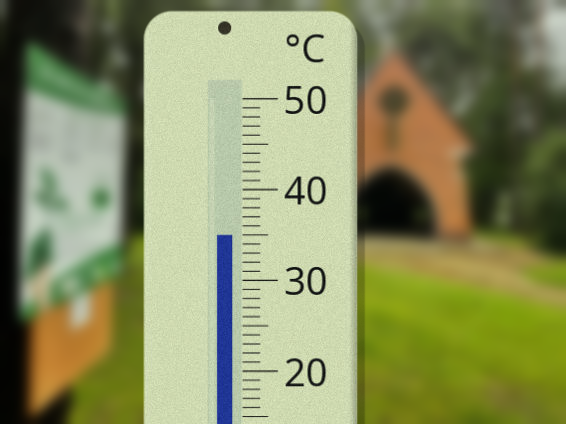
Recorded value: 35,°C
